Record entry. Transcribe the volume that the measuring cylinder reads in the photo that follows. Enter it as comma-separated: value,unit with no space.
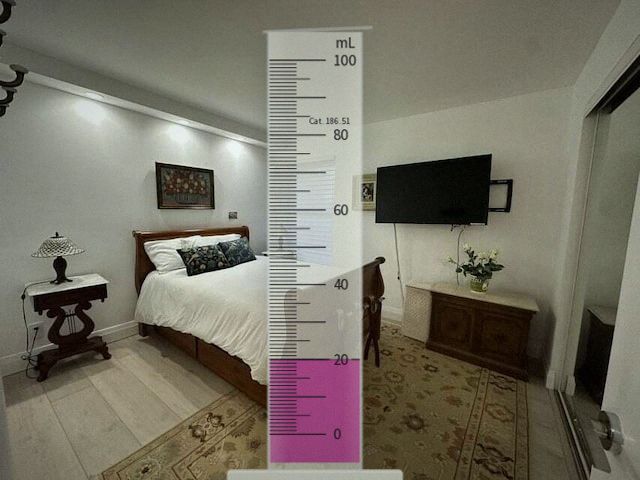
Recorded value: 20,mL
